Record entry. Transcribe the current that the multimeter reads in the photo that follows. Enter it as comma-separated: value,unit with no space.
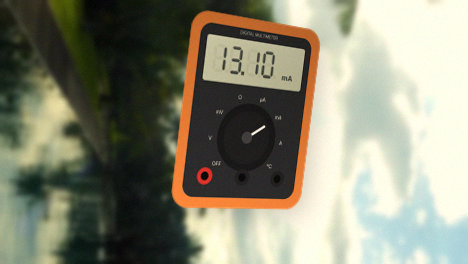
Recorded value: 13.10,mA
